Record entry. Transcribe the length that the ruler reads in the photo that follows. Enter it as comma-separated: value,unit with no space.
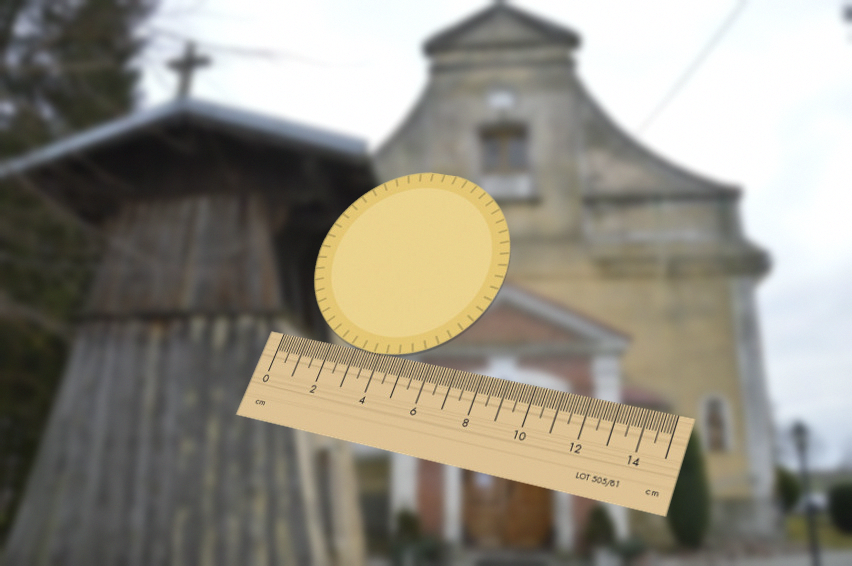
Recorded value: 7.5,cm
